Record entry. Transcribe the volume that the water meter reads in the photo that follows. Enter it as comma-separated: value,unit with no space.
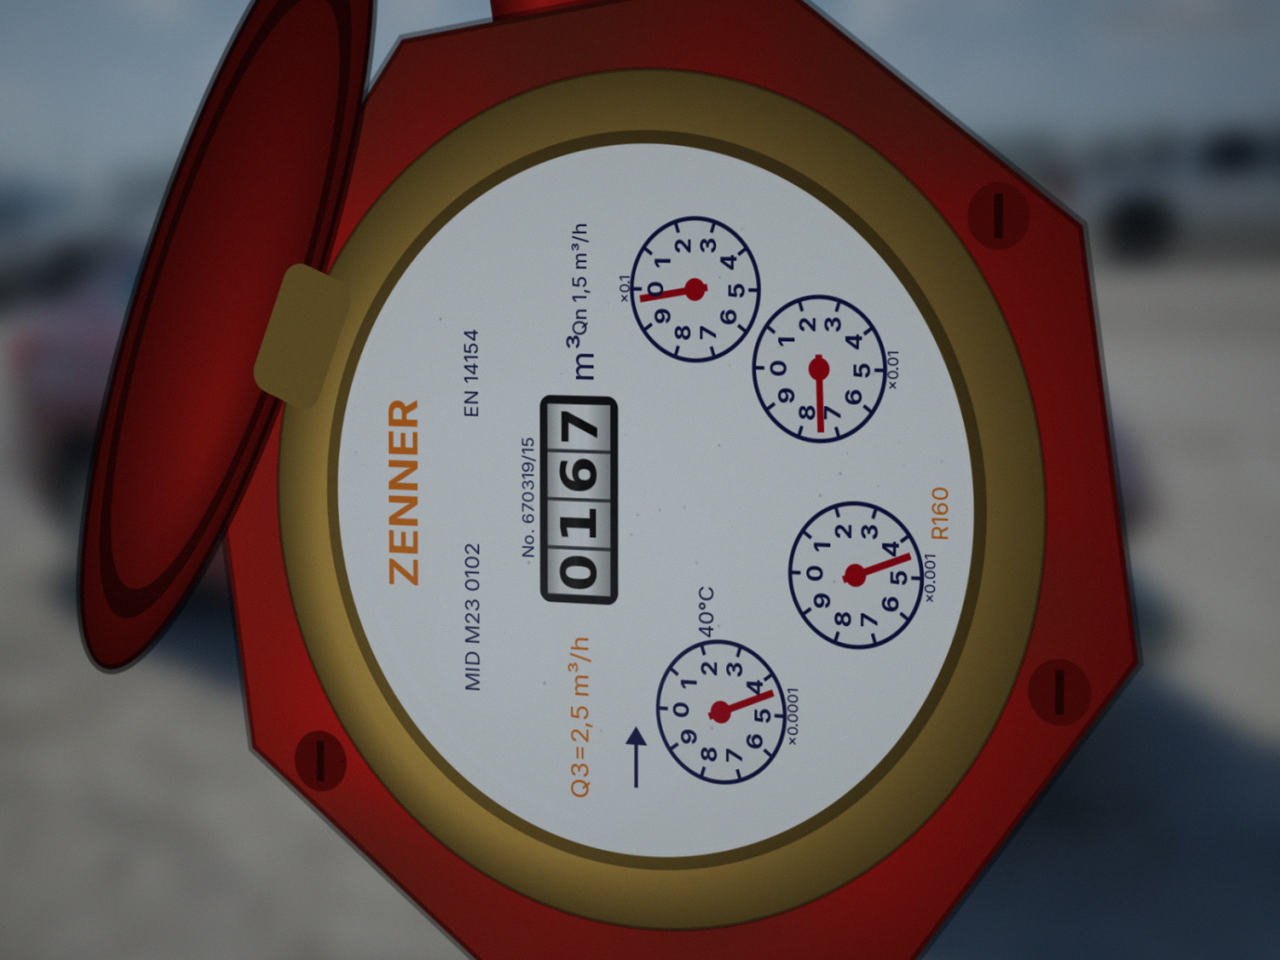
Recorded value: 166.9744,m³
